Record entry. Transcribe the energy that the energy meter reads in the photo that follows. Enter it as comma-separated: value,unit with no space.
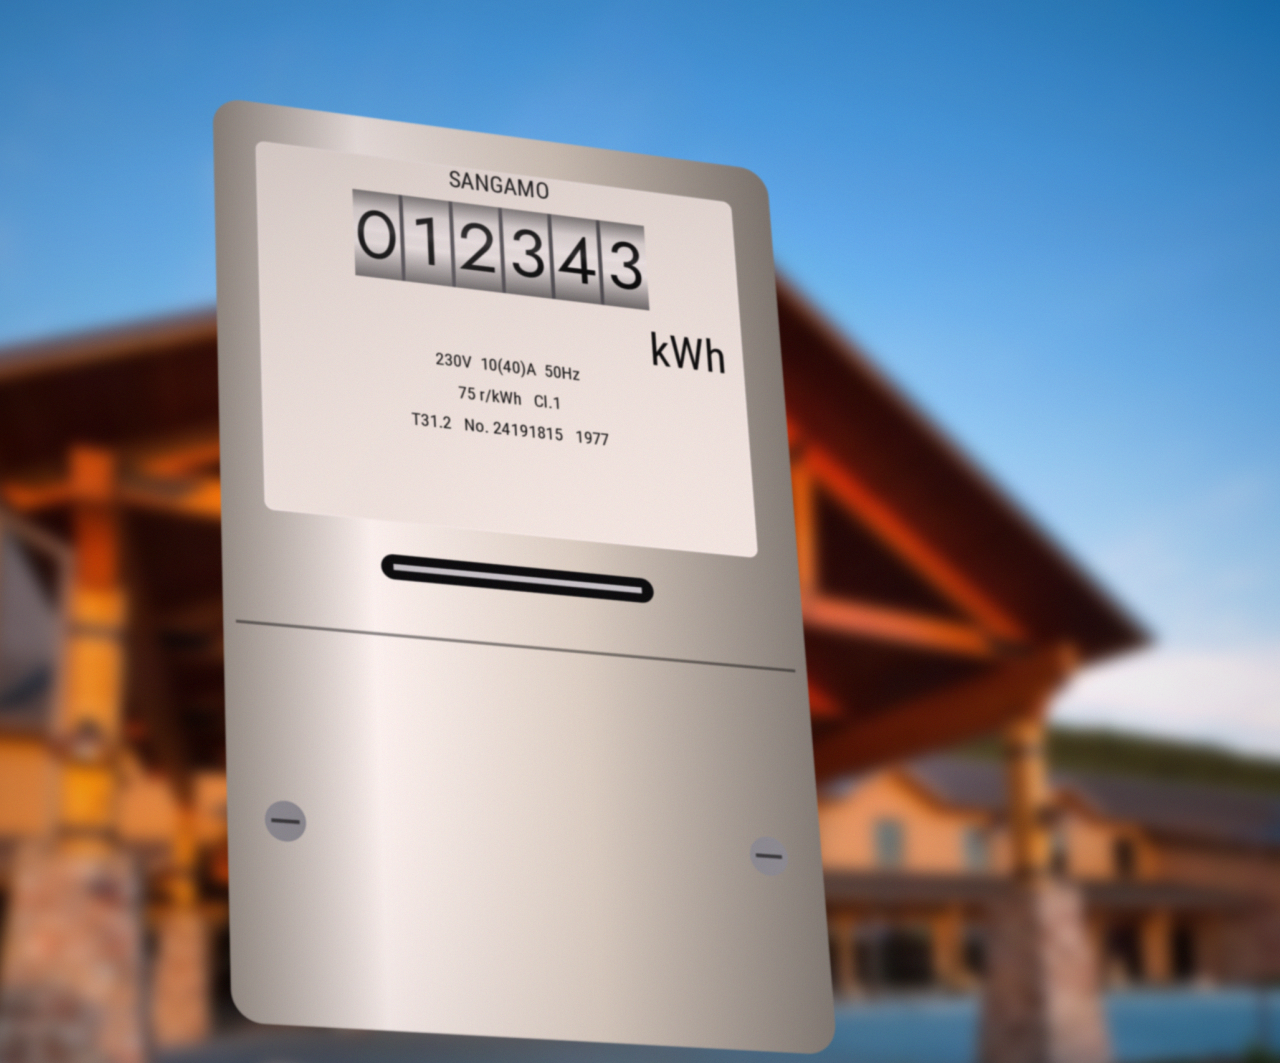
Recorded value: 12343,kWh
